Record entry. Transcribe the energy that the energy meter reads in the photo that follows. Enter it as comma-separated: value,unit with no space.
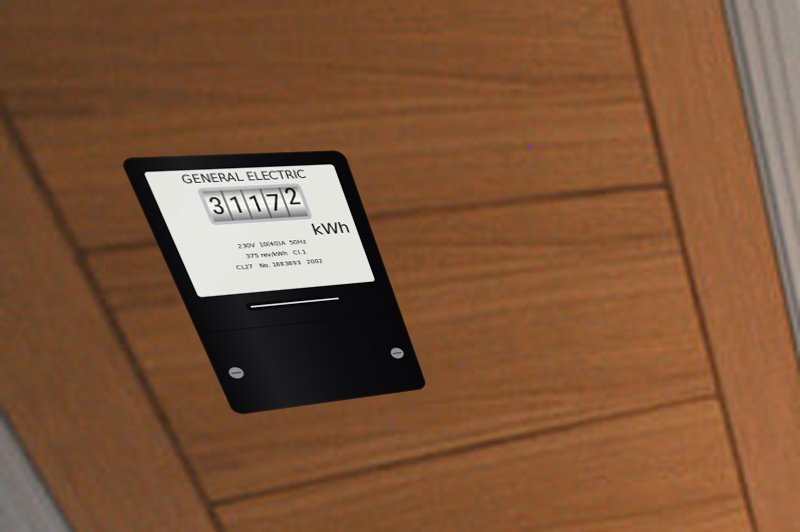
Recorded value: 31172,kWh
